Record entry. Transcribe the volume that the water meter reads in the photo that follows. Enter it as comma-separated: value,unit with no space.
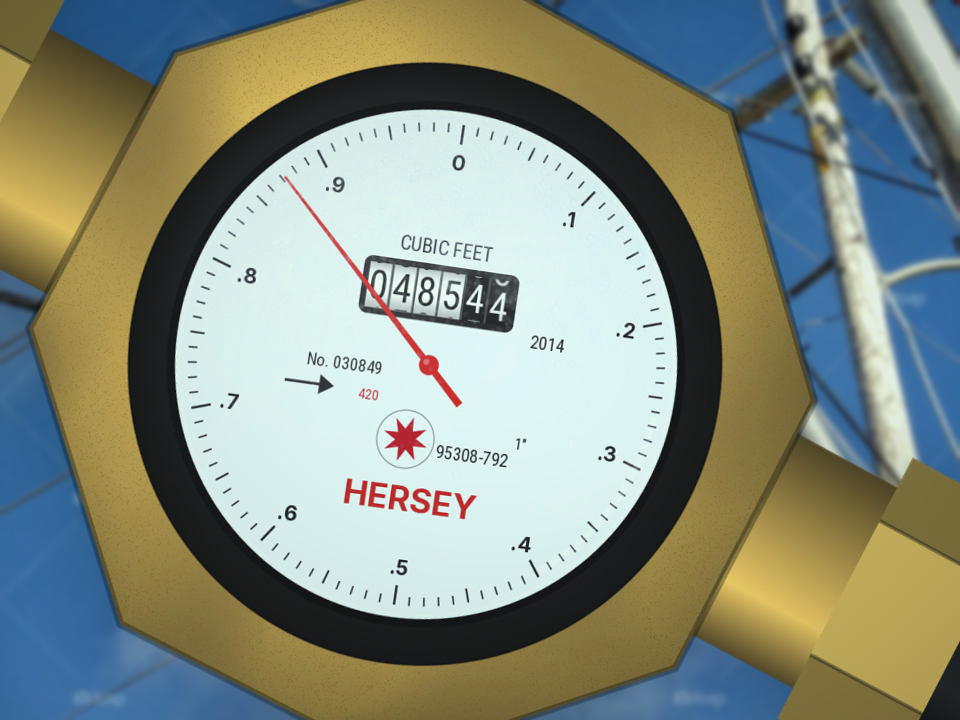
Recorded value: 48543.87,ft³
